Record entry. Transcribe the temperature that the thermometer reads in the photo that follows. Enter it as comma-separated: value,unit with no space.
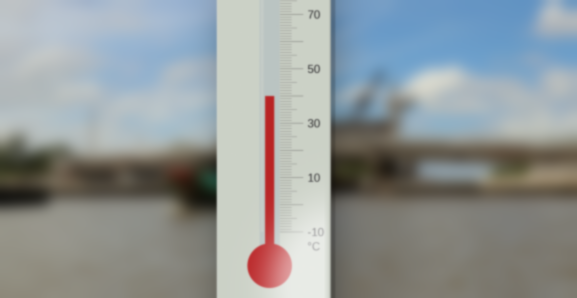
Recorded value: 40,°C
